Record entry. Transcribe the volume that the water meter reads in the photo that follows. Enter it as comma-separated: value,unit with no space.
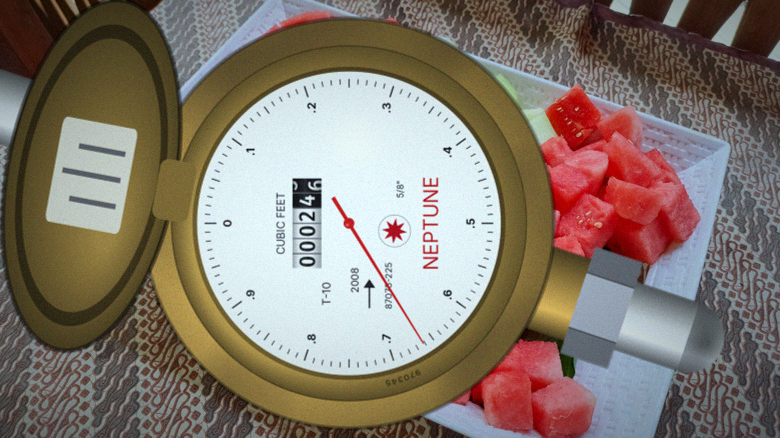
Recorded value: 245.66,ft³
